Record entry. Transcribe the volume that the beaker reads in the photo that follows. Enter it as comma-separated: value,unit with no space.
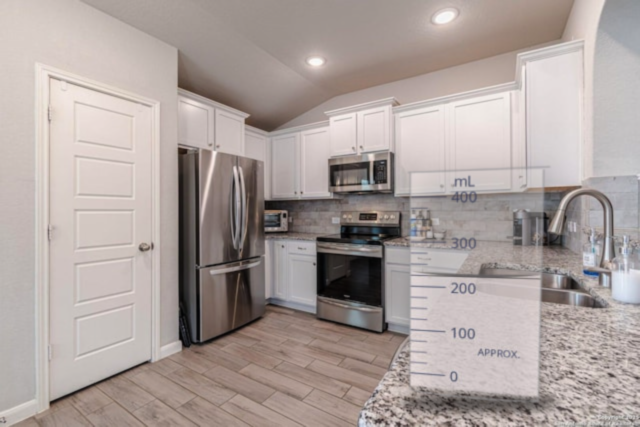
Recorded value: 225,mL
